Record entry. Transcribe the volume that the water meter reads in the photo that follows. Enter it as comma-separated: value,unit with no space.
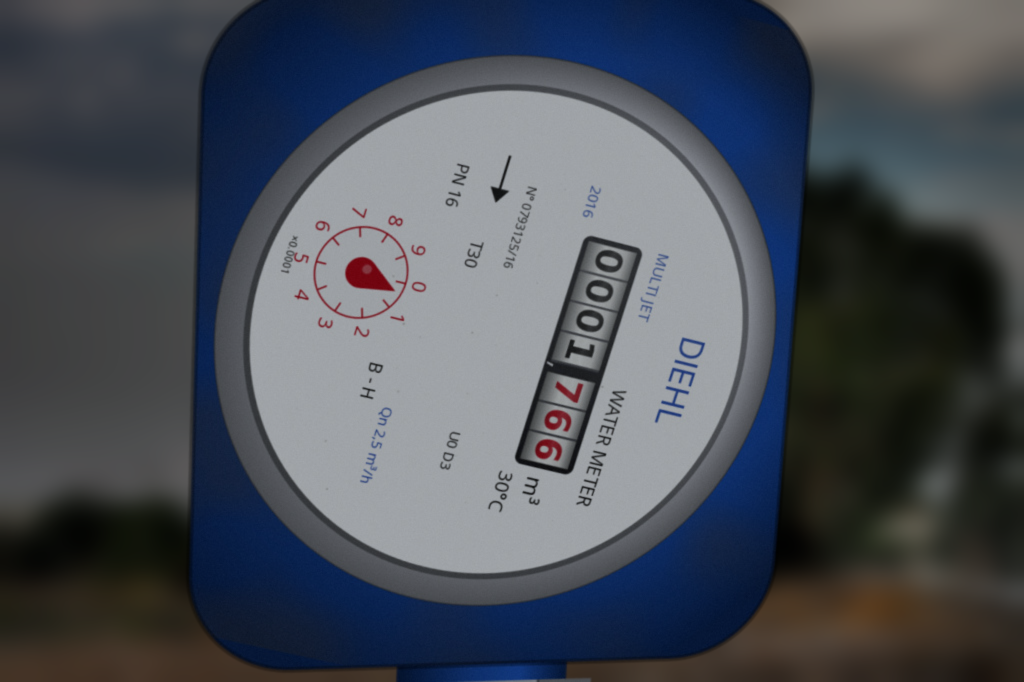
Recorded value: 1.7660,m³
